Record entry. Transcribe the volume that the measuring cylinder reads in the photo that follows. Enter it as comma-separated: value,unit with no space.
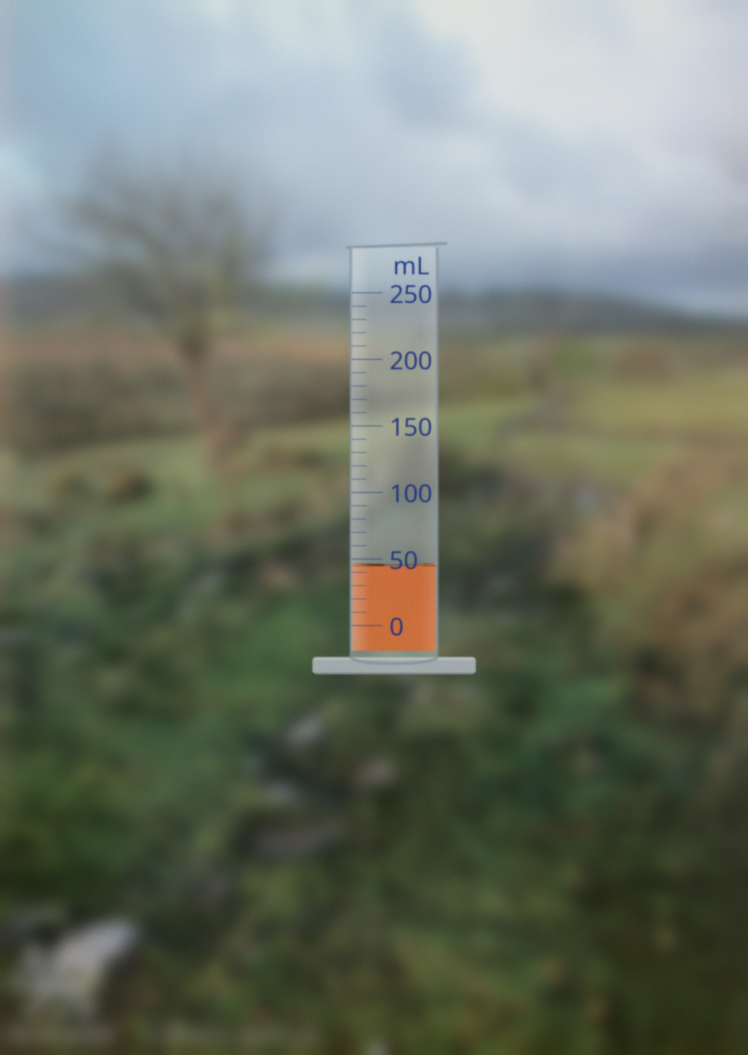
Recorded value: 45,mL
